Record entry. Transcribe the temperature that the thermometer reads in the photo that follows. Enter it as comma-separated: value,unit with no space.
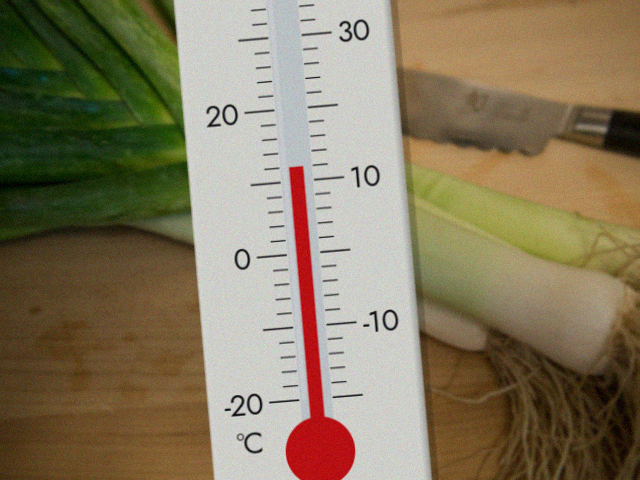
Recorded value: 12,°C
